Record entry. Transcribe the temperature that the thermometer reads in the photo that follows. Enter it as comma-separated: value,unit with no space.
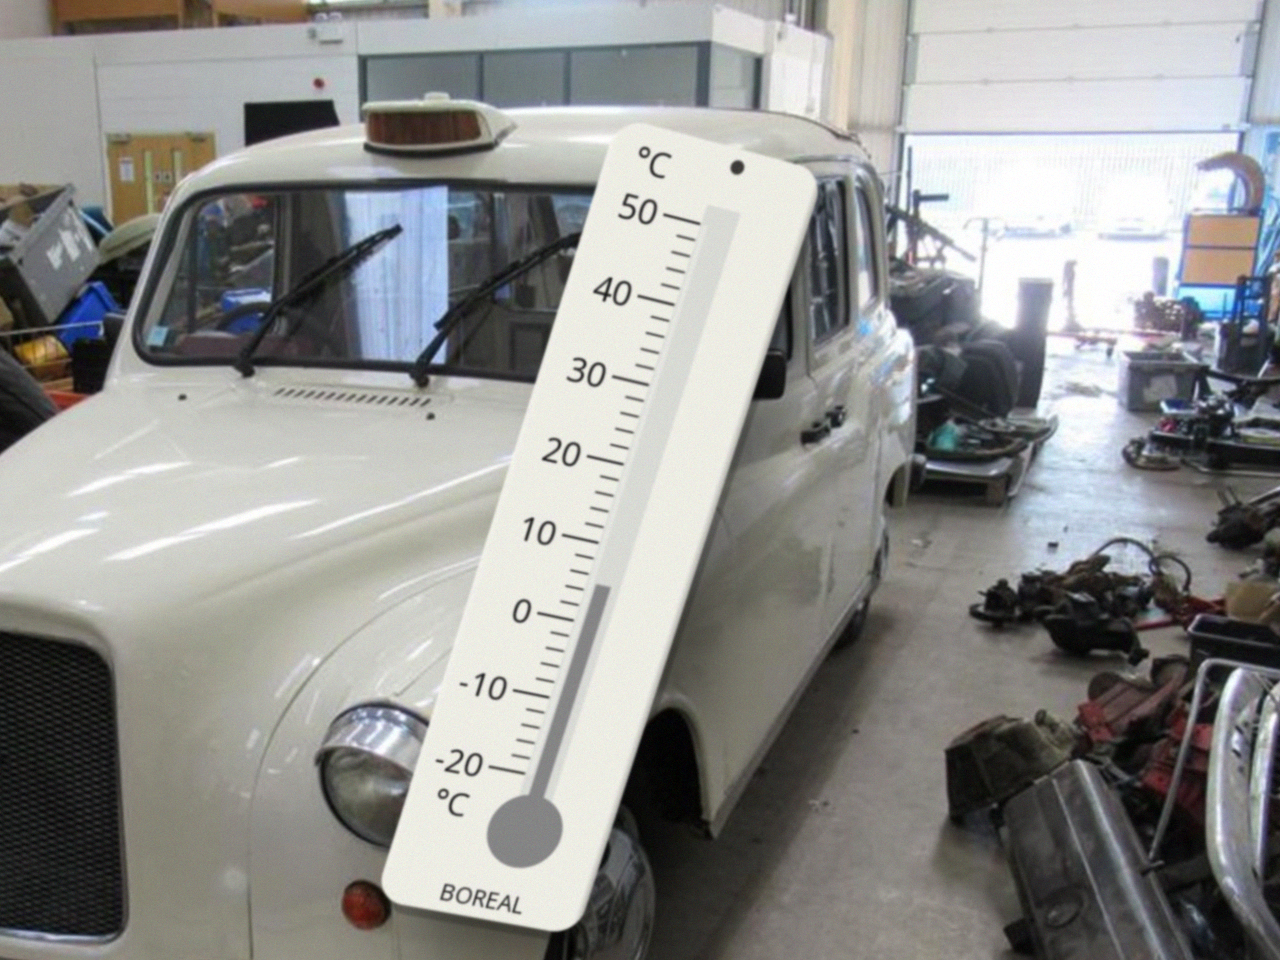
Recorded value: 5,°C
